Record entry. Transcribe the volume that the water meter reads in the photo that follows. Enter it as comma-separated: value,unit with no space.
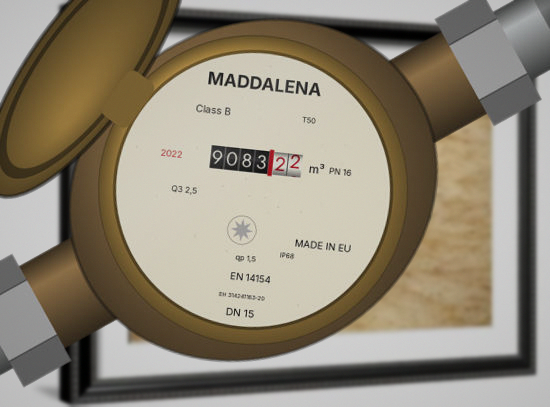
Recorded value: 9083.22,m³
